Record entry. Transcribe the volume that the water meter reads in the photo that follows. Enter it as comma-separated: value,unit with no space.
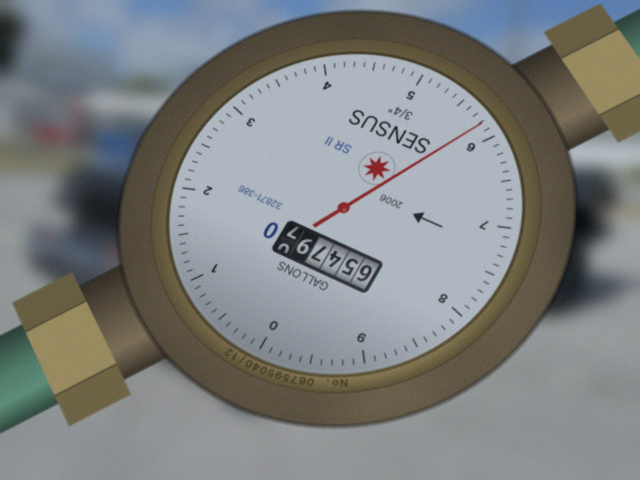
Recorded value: 6547965.8,gal
